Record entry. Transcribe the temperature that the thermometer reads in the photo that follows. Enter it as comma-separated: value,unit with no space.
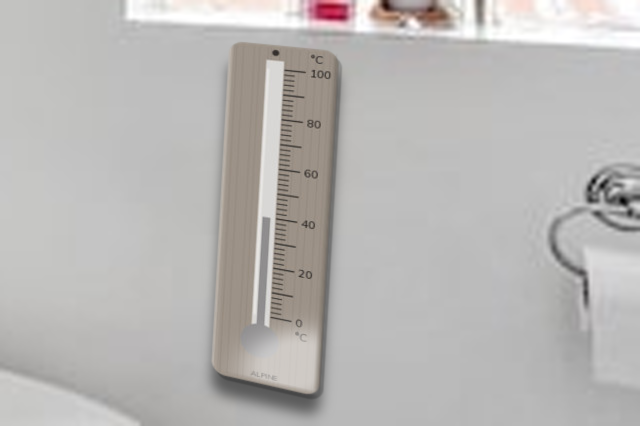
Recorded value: 40,°C
